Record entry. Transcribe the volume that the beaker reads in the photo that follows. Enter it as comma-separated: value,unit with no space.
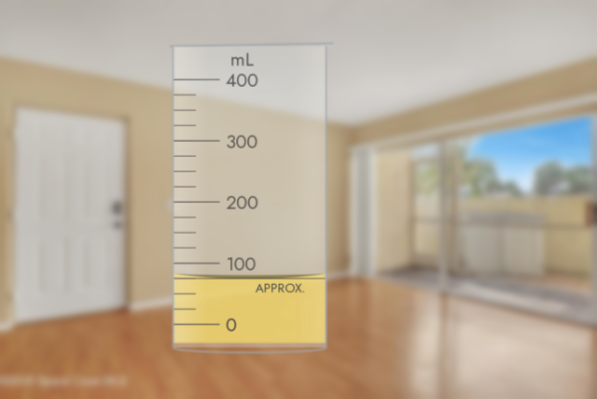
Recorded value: 75,mL
